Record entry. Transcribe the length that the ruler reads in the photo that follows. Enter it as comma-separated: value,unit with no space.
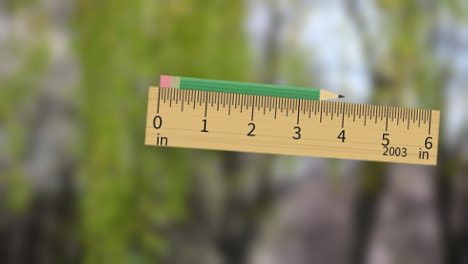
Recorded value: 4,in
